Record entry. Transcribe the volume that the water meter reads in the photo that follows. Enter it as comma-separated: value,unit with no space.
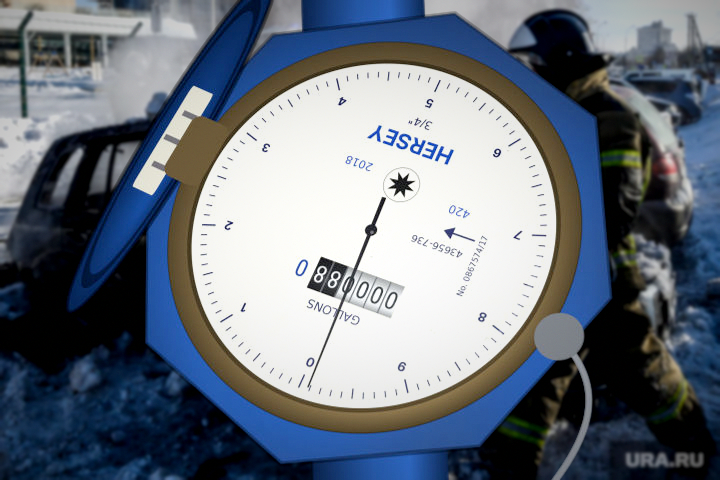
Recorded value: 879.9,gal
